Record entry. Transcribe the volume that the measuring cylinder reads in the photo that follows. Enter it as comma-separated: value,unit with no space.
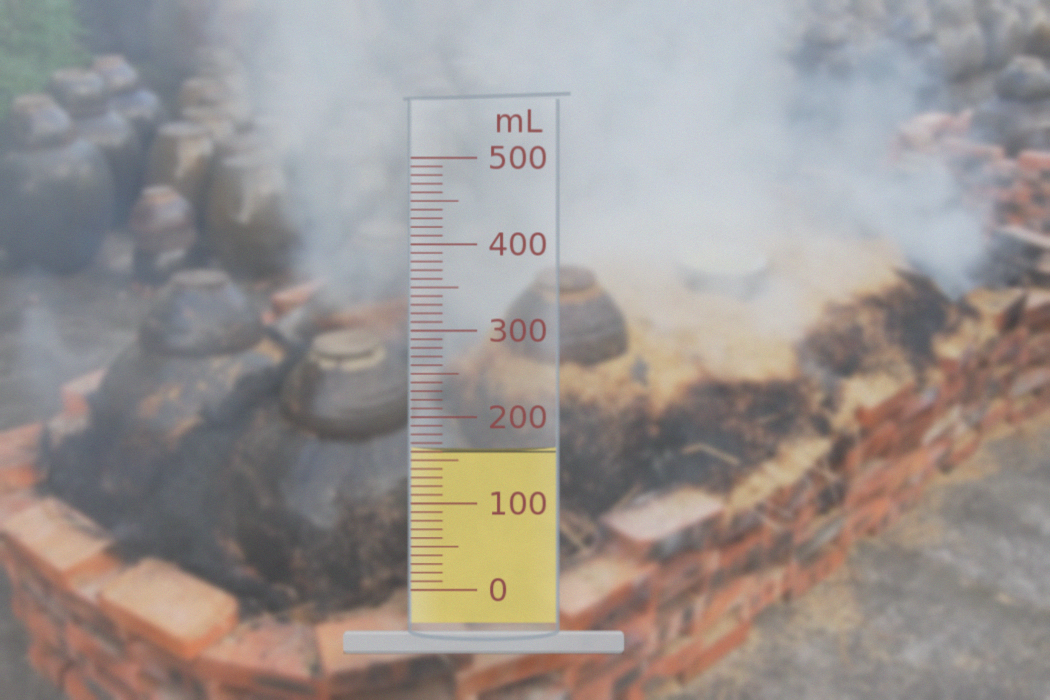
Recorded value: 160,mL
